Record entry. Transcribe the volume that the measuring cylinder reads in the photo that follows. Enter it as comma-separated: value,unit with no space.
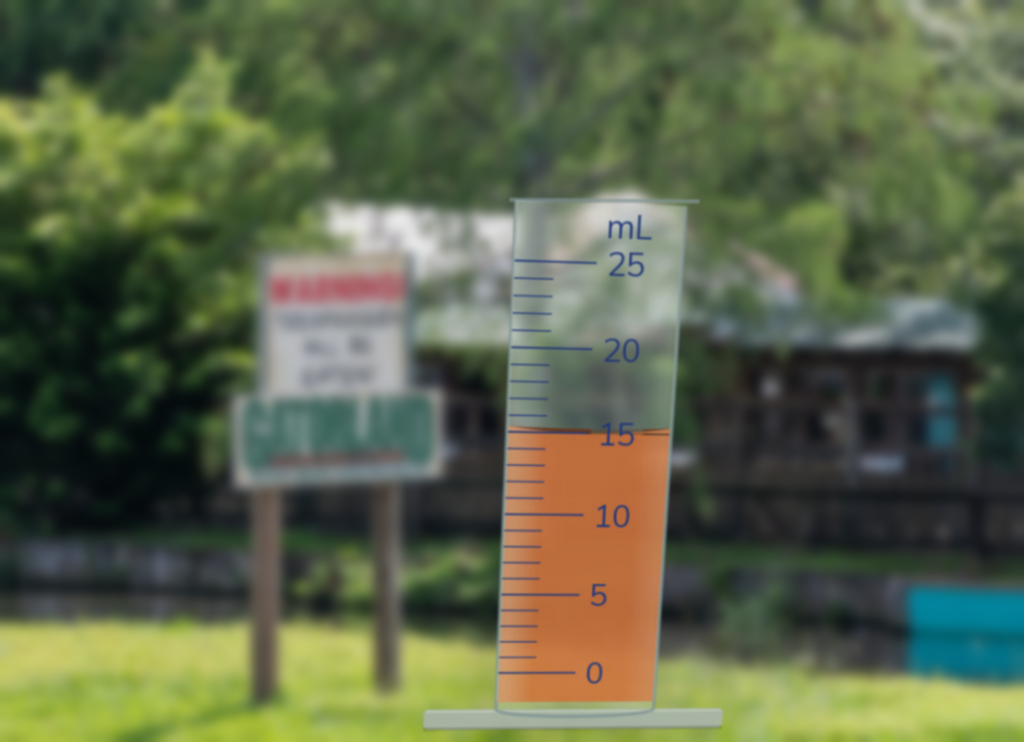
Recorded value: 15,mL
